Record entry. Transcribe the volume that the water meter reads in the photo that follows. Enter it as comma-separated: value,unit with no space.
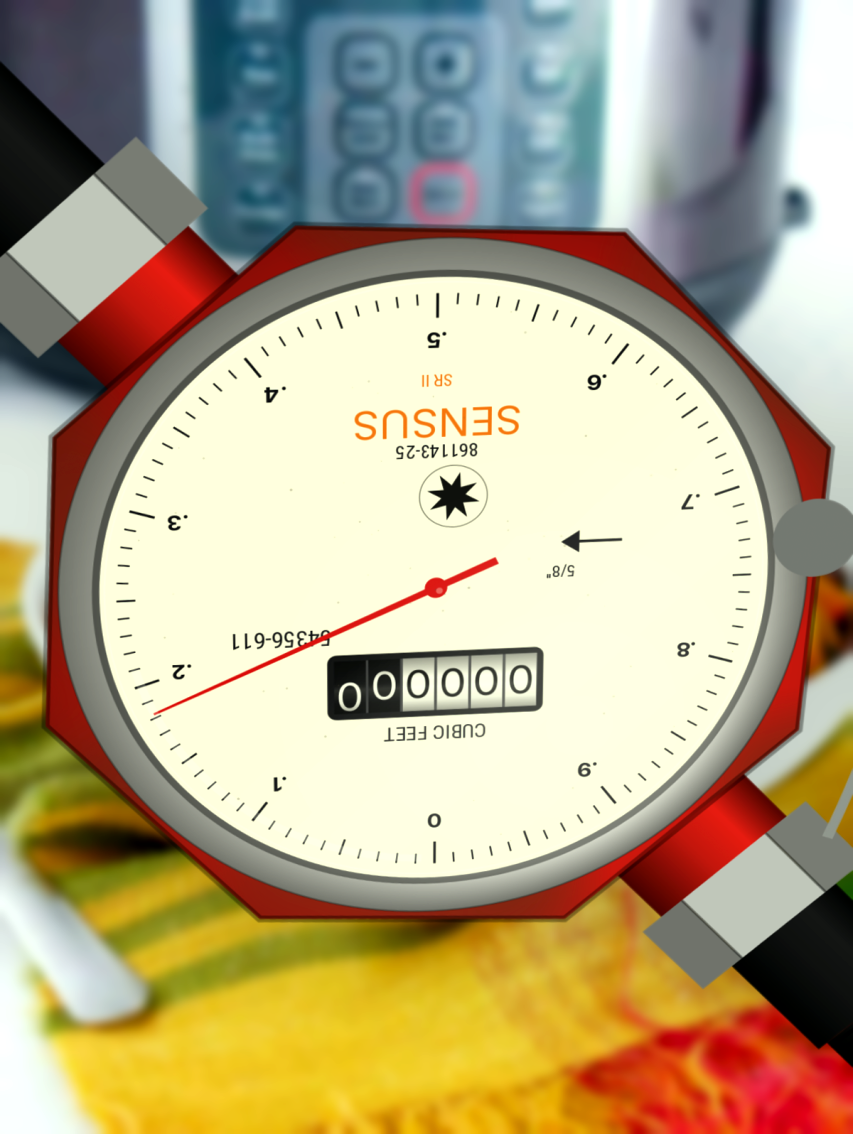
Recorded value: 0.18,ft³
